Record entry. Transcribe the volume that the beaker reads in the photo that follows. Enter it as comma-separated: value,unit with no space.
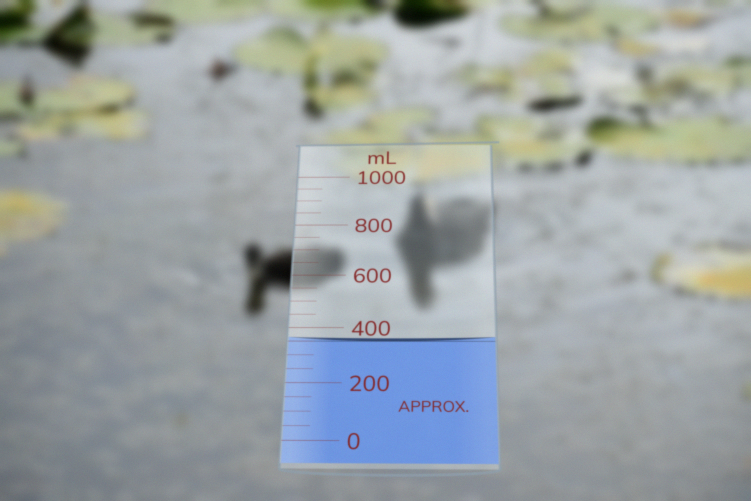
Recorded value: 350,mL
